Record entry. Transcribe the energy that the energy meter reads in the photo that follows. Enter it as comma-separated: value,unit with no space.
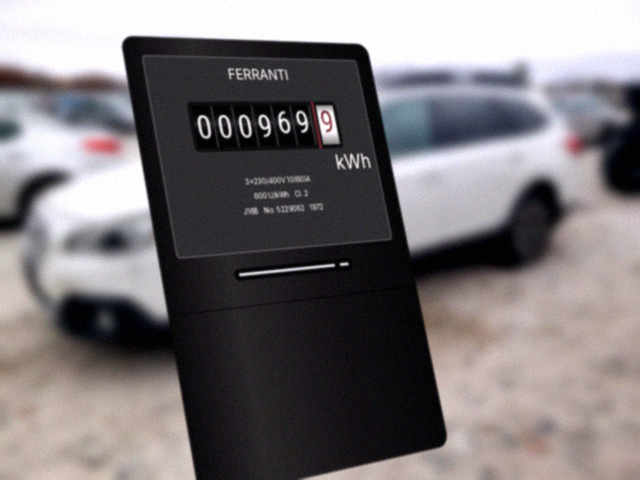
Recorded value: 969.9,kWh
